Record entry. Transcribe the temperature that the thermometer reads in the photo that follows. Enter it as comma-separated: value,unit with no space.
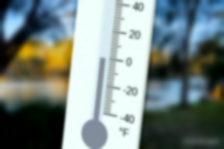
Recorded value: 0,°F
